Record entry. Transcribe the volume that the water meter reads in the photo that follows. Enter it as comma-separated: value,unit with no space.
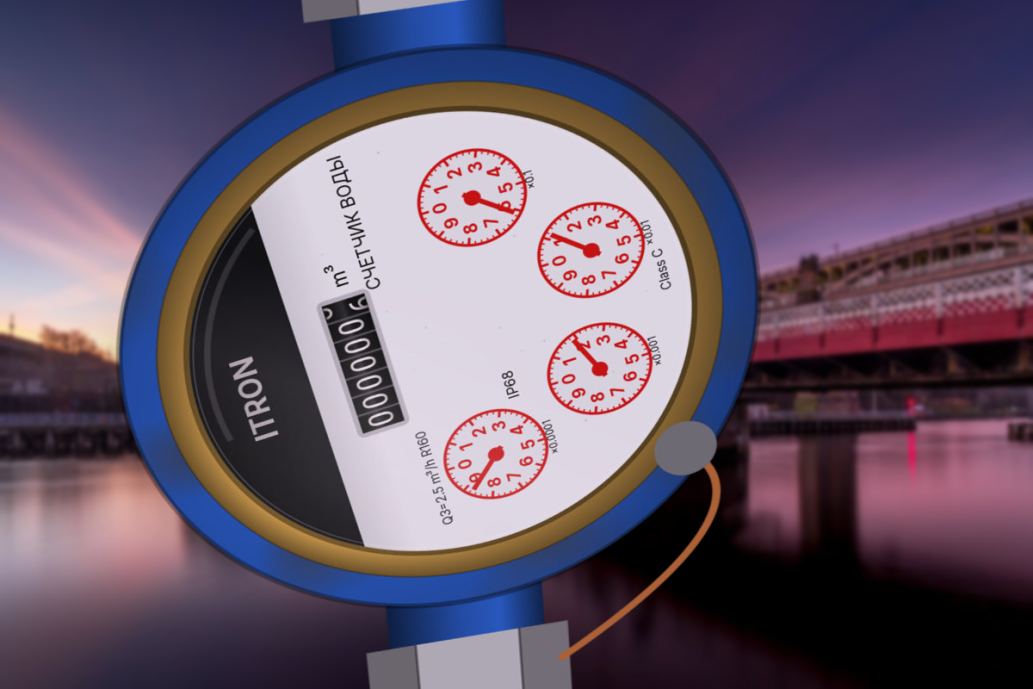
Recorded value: 5.6118,m³
